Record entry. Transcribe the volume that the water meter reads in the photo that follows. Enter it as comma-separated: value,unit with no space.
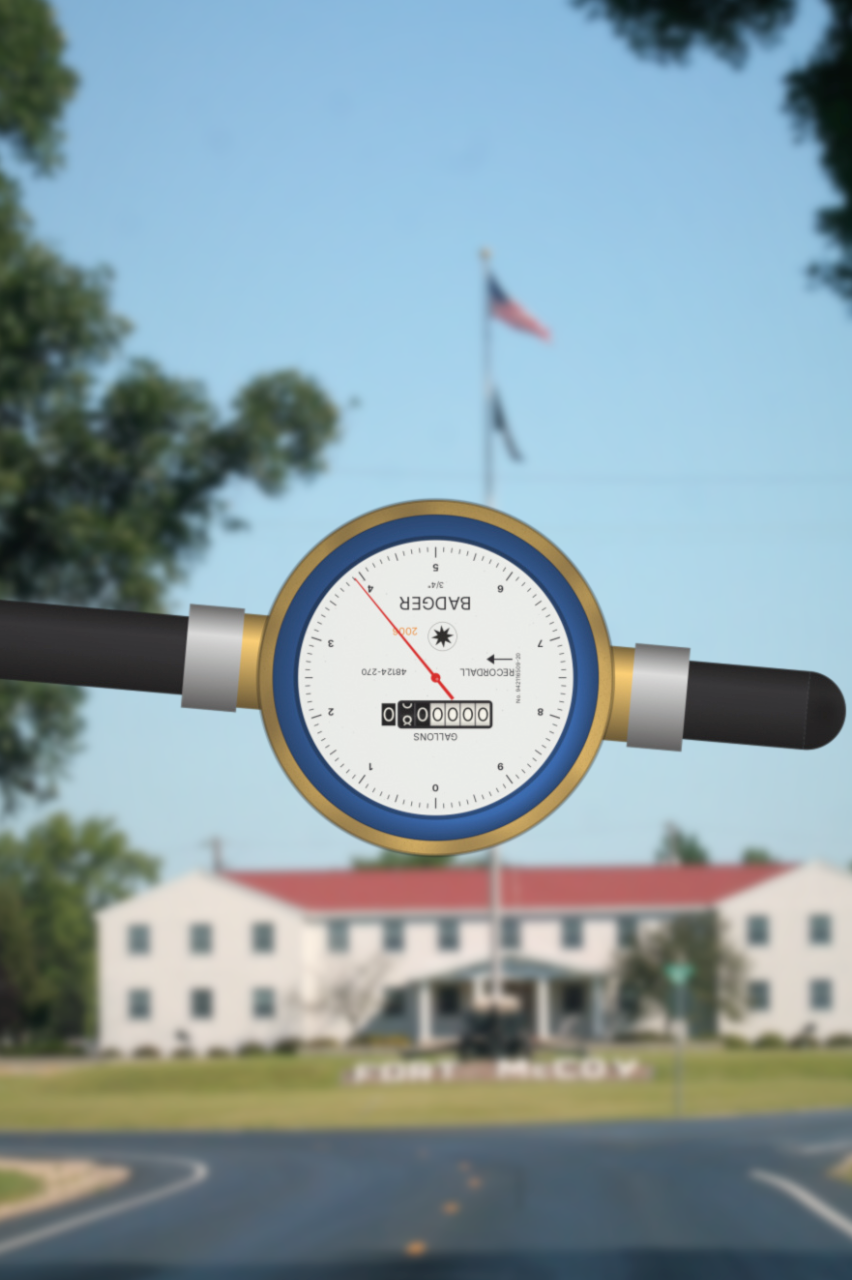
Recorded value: 83.9,gal
